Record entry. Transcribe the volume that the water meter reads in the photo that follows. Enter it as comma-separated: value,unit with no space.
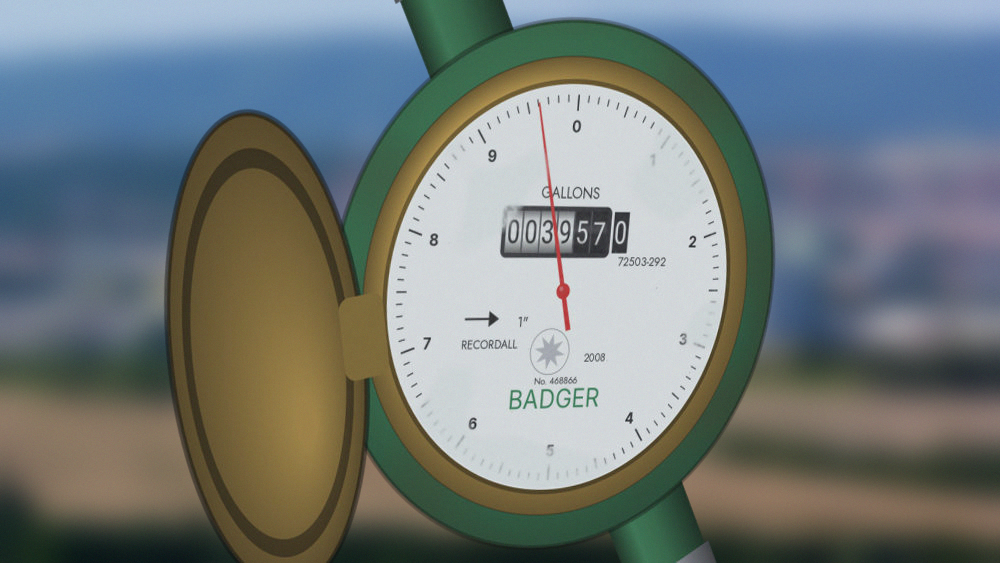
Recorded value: 39569.6,gal
